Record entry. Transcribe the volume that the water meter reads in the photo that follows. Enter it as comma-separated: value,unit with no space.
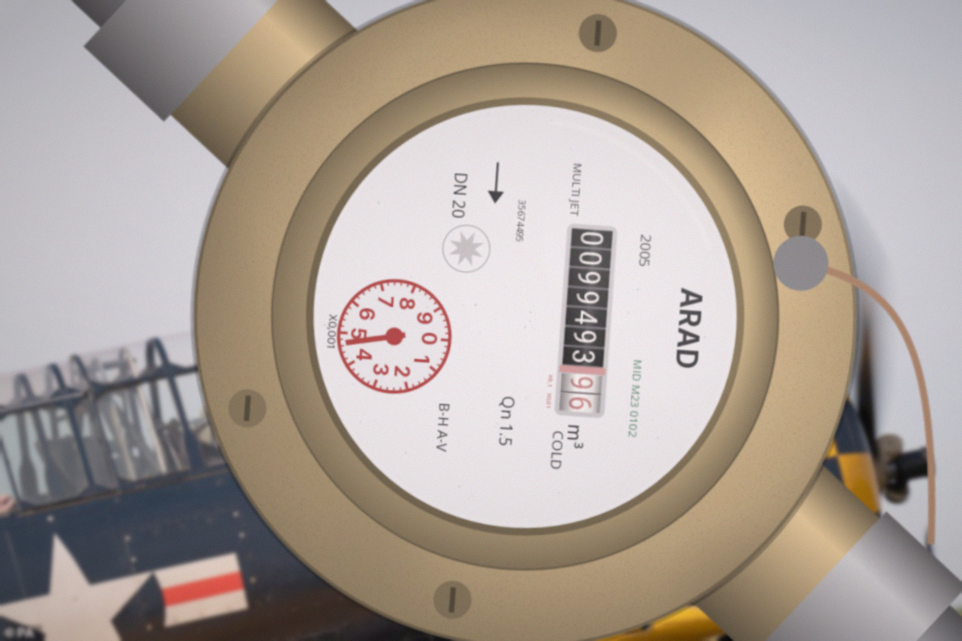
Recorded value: 99493.964,m³
